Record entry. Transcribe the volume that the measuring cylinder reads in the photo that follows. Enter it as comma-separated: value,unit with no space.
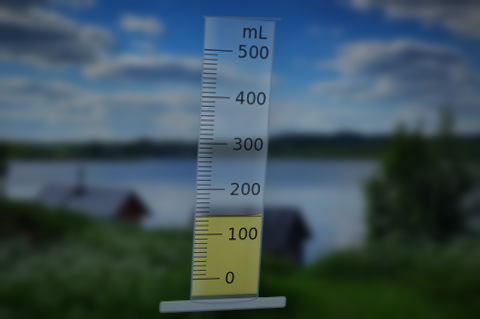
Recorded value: 140,mL
